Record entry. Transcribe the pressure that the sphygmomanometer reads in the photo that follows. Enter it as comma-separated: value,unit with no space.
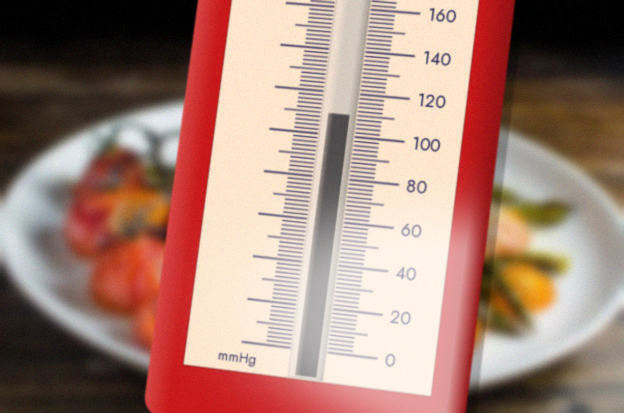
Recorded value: 110,mmHg
